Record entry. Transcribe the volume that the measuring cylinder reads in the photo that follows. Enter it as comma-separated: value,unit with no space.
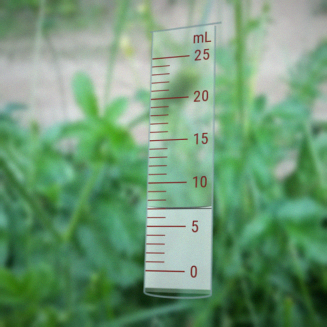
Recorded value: 7,mL
